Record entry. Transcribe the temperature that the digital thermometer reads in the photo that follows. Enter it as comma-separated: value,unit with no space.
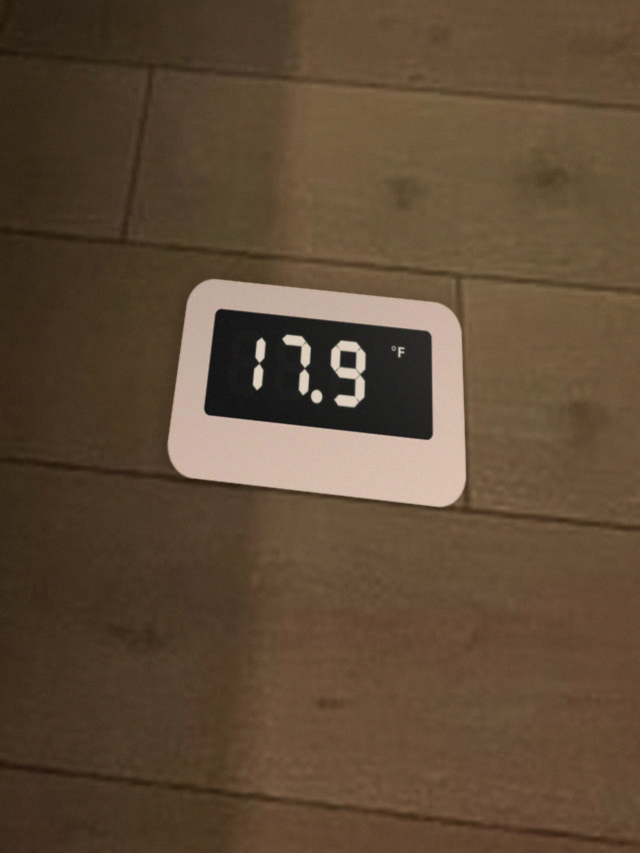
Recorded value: 17.9,°F
